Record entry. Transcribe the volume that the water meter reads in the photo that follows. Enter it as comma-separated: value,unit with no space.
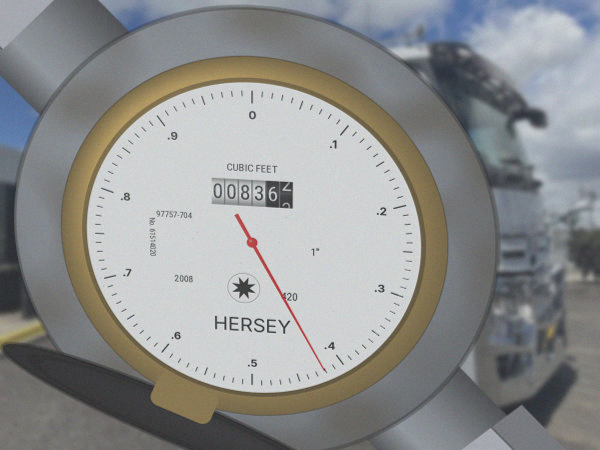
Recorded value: 8362.42,ft³
